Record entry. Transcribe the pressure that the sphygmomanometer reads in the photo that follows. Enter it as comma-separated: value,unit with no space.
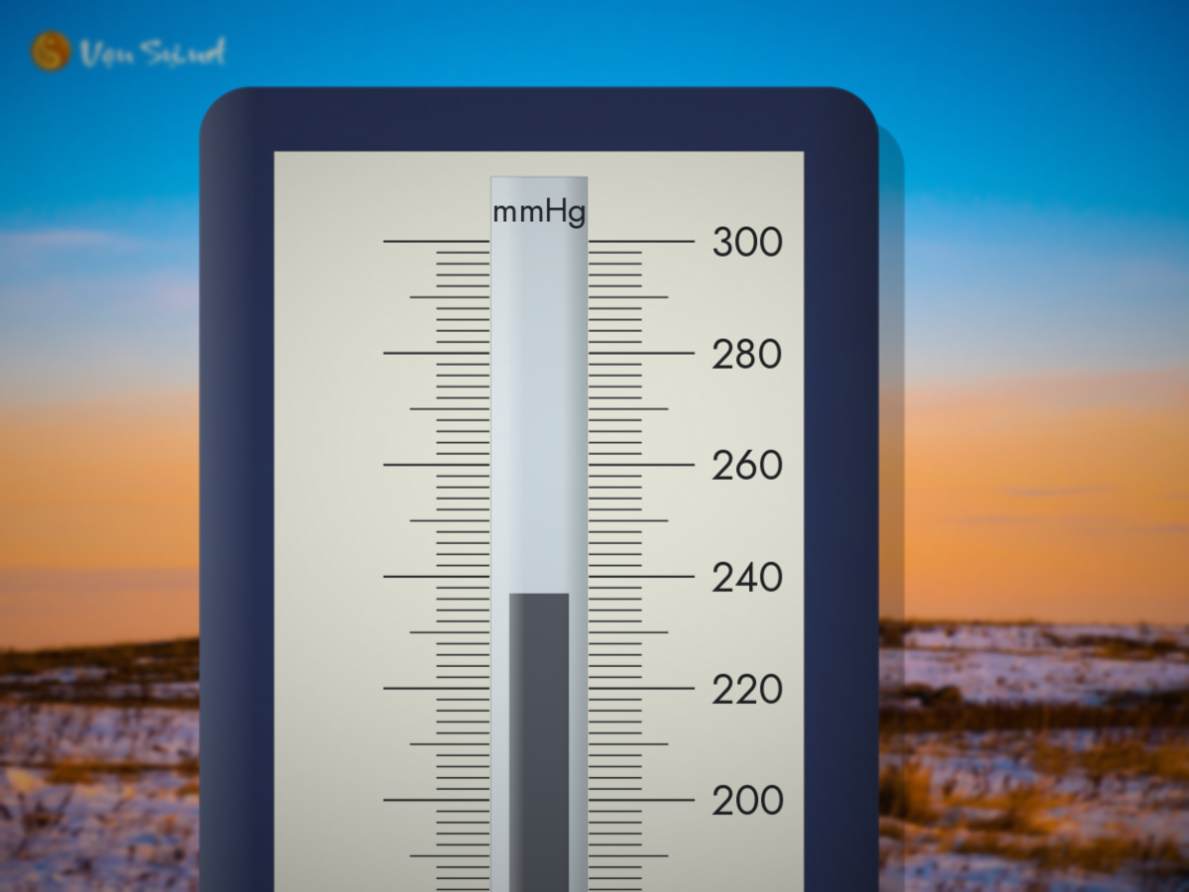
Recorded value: 237,mmHg
